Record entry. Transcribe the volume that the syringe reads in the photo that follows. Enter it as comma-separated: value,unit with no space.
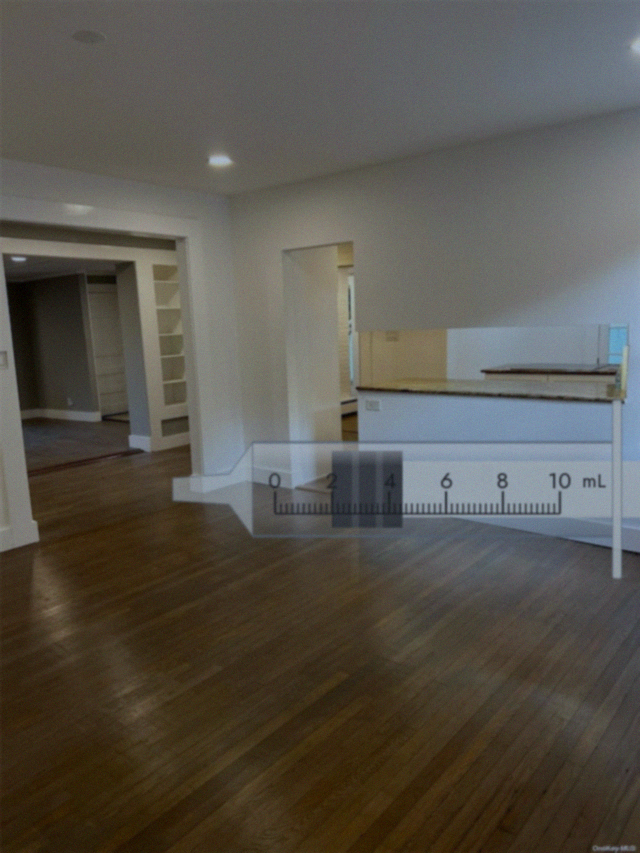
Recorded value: 2,mL
